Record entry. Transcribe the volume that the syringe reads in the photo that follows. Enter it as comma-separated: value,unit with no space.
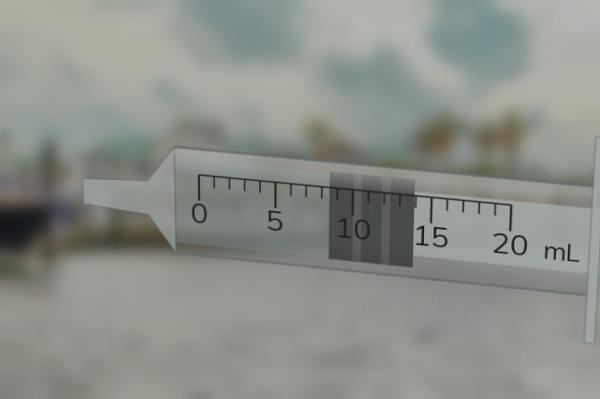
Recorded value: 8.5,mL
